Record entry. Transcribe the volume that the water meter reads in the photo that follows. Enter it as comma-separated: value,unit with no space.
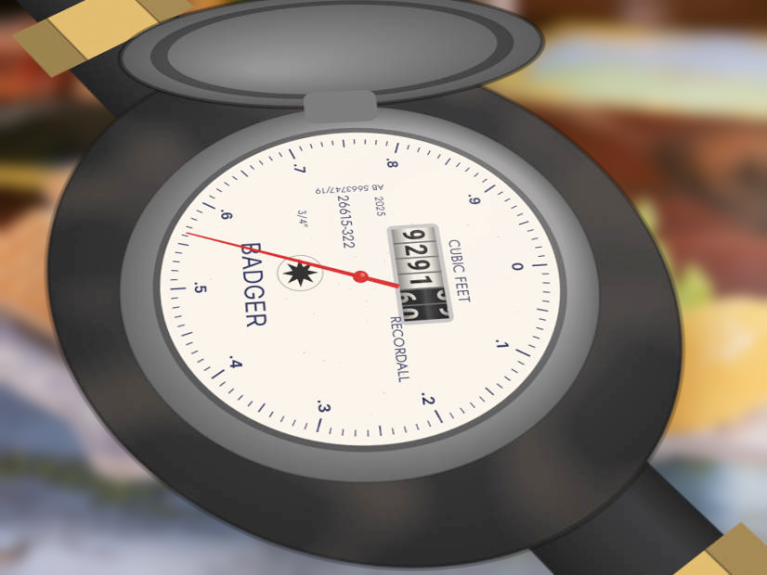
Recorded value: 929159.56,ft³
